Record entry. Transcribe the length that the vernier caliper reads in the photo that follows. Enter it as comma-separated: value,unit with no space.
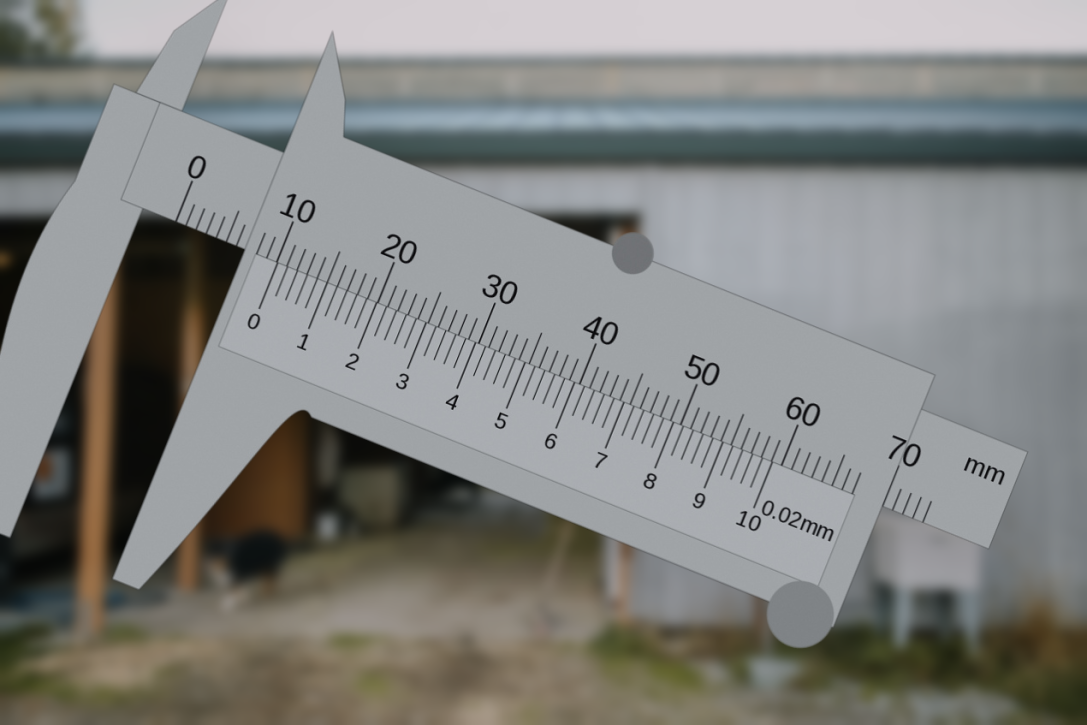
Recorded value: 10.1,mm
